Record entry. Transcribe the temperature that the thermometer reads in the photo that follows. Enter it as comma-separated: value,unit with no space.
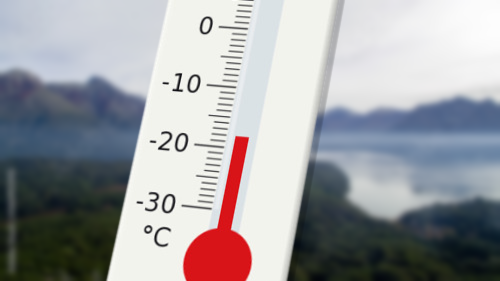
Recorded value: -18,°C
